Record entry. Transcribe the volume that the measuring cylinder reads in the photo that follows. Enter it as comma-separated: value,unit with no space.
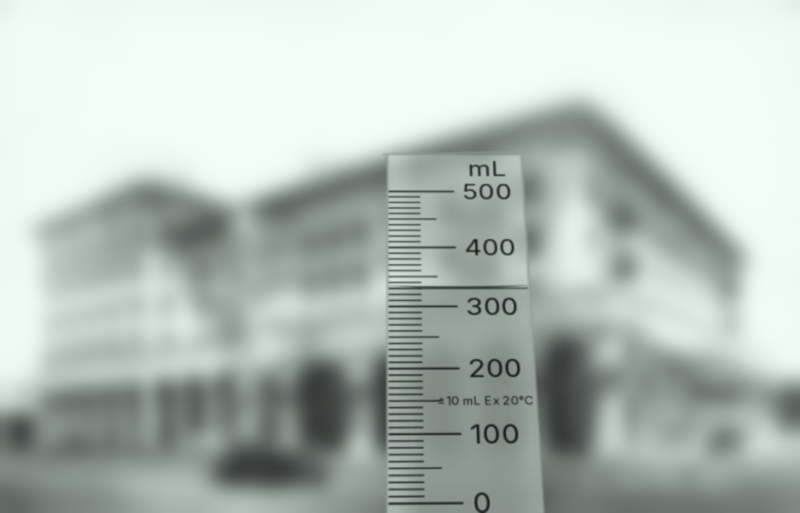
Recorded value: 330,mL
